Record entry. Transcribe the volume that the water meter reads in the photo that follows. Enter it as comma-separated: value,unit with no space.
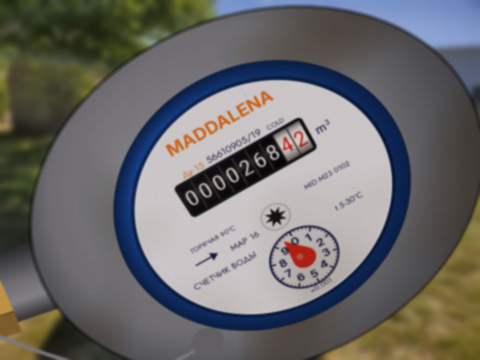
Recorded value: 268.419,m³
